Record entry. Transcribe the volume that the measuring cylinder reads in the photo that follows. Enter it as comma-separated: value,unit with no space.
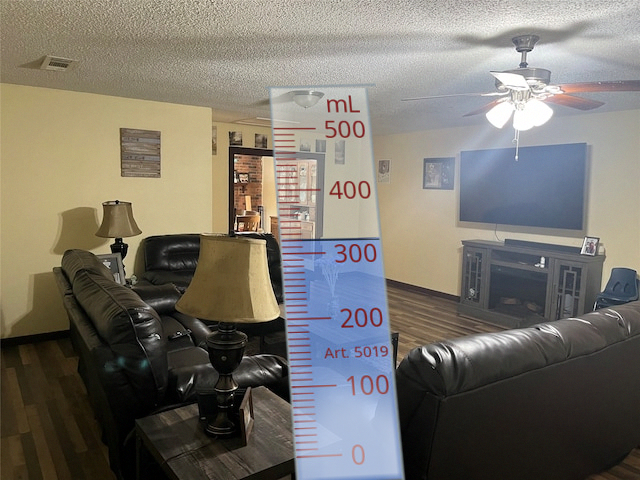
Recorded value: 320,mL
